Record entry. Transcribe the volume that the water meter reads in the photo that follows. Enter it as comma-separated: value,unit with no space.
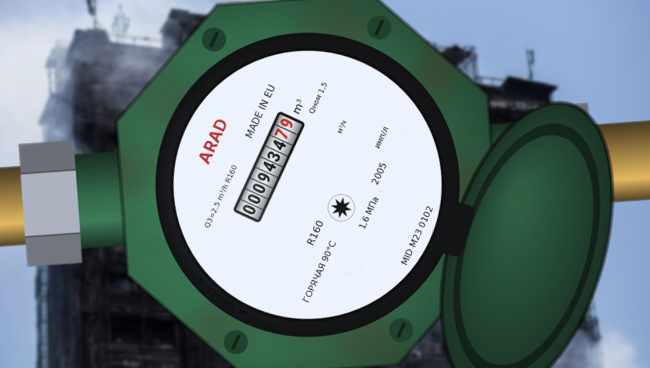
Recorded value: 9434.79,m³
